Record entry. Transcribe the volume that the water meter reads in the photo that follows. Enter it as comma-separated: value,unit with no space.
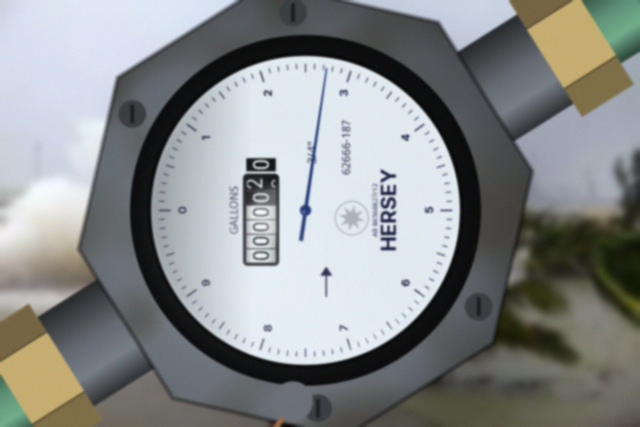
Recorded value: 22.7,gal
